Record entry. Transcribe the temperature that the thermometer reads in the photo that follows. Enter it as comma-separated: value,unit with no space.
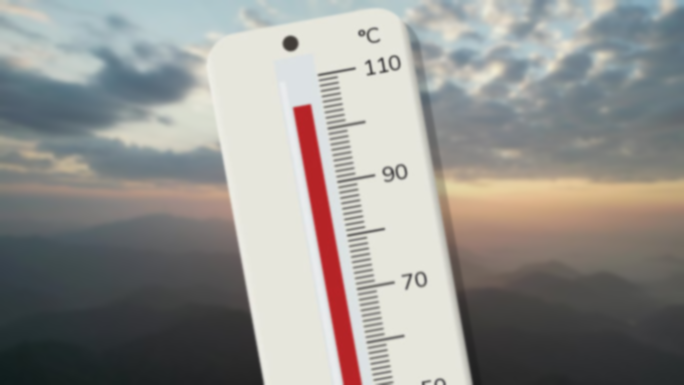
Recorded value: 105,°C
